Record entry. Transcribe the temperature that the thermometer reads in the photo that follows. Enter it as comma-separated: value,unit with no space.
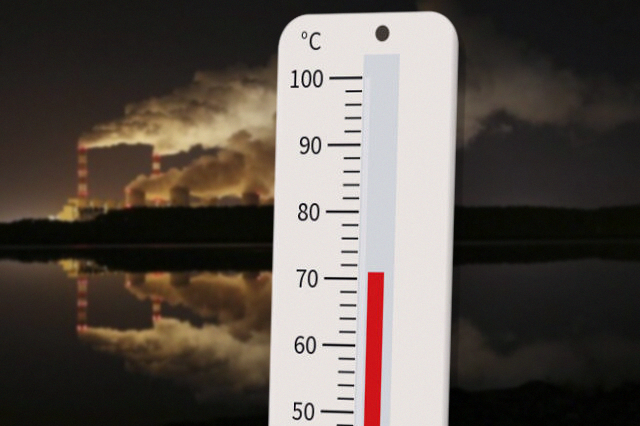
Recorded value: 71,°C
